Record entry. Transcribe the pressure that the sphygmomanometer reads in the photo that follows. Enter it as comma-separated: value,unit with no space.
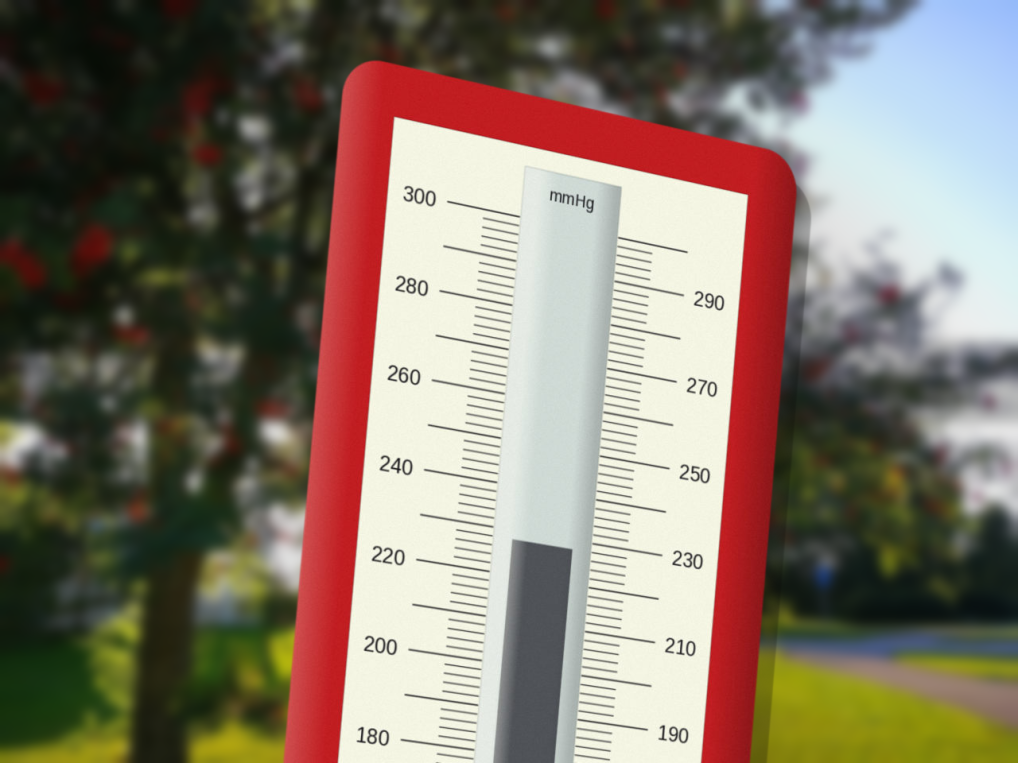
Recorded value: 228,mmHg
